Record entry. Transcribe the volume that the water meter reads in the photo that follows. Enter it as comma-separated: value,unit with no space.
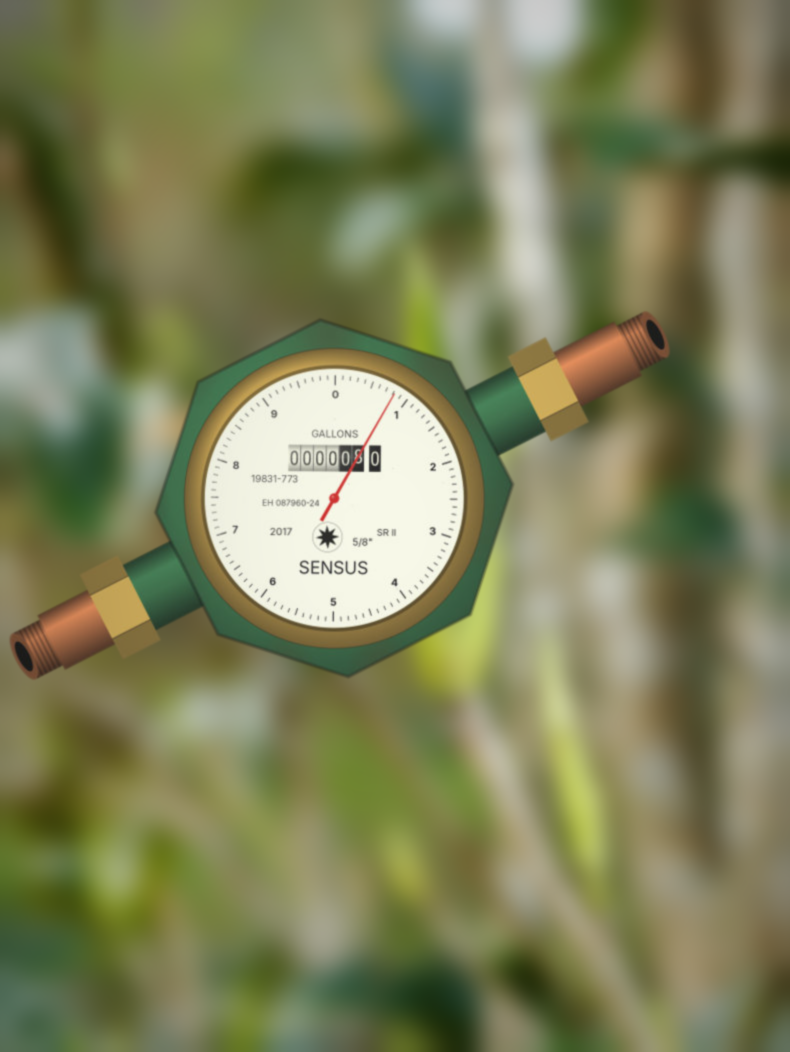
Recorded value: 80.8,gal
